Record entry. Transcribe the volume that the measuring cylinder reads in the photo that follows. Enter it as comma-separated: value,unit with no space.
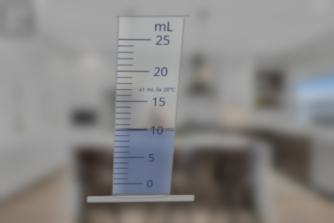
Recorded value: 10,mL
